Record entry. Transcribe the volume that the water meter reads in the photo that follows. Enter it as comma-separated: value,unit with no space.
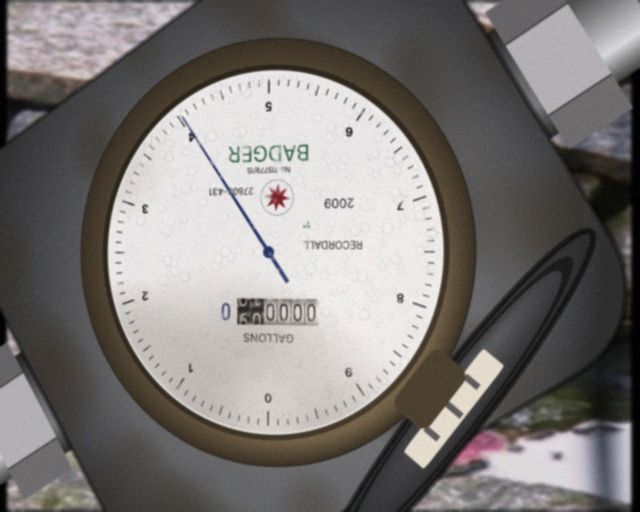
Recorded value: 94.0,gal
